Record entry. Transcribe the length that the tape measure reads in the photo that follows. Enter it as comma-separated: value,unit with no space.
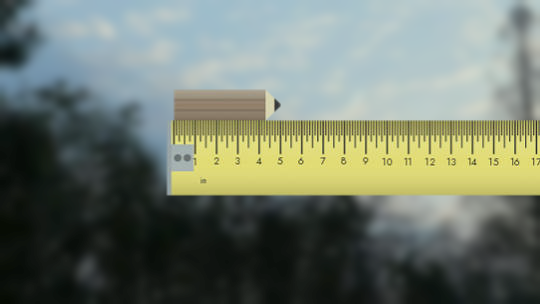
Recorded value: 5,in
